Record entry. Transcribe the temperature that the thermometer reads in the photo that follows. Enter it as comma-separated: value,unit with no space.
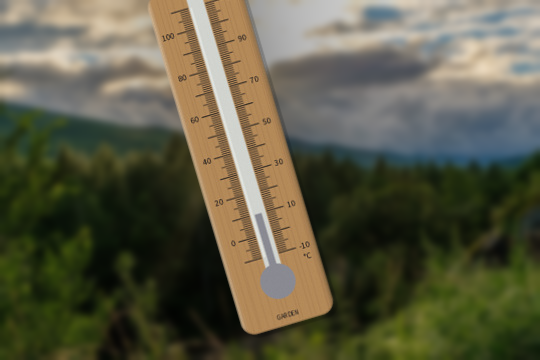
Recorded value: 10,°C
